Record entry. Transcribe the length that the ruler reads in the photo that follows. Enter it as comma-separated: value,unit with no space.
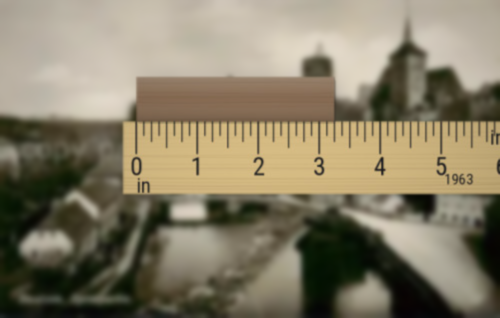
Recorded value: 3.25,in
